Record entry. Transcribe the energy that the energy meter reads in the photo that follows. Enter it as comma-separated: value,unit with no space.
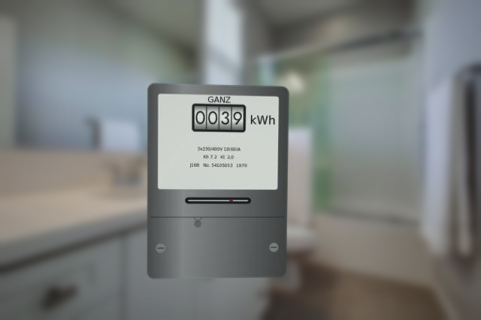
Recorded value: 39,kWh
